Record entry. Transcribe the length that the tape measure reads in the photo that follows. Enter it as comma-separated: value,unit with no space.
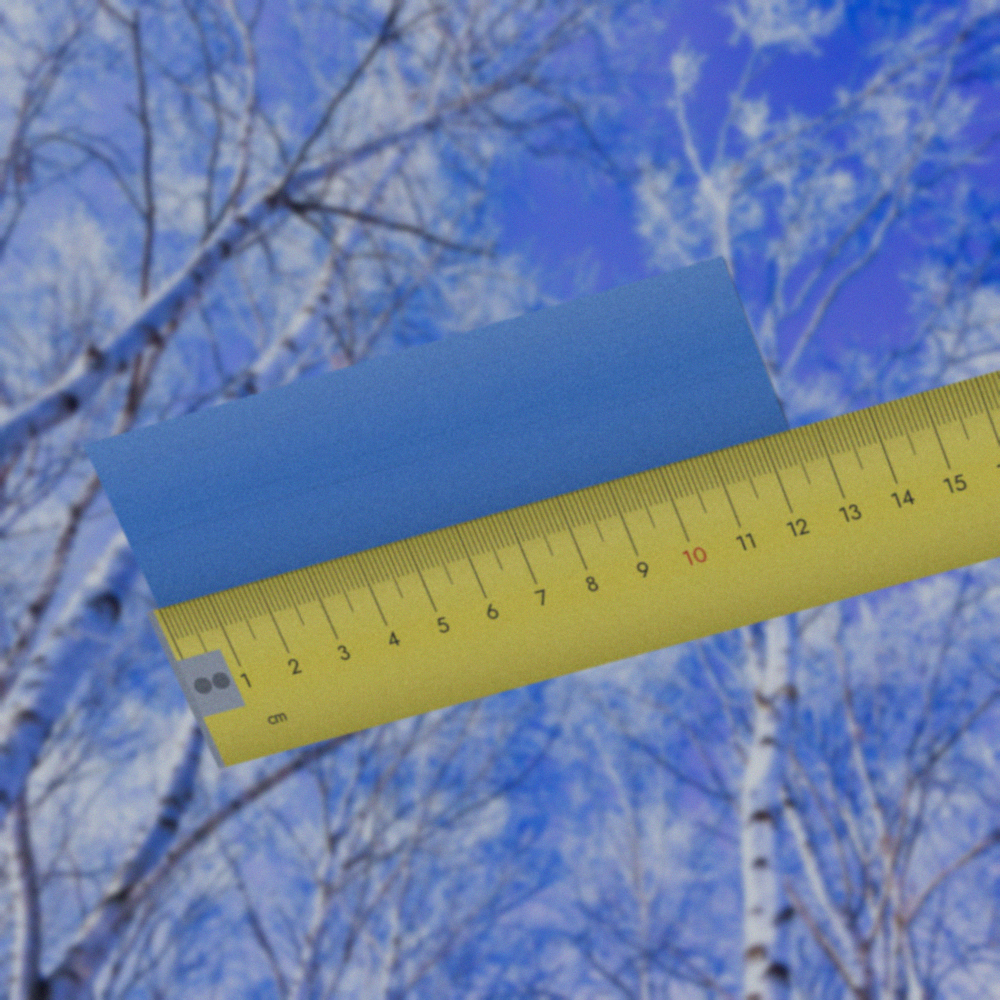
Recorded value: 12.5,cm
